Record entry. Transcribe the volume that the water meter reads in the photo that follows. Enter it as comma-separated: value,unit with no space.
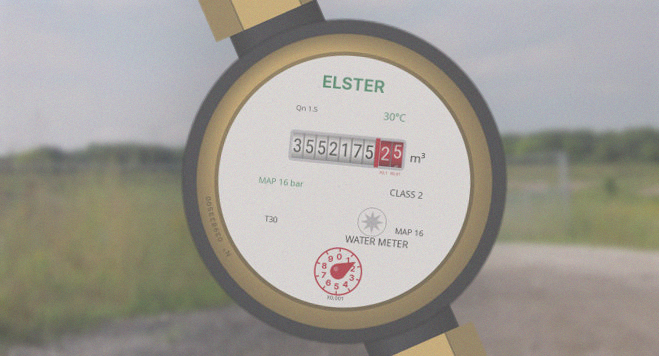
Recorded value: 3552175.251,m³
